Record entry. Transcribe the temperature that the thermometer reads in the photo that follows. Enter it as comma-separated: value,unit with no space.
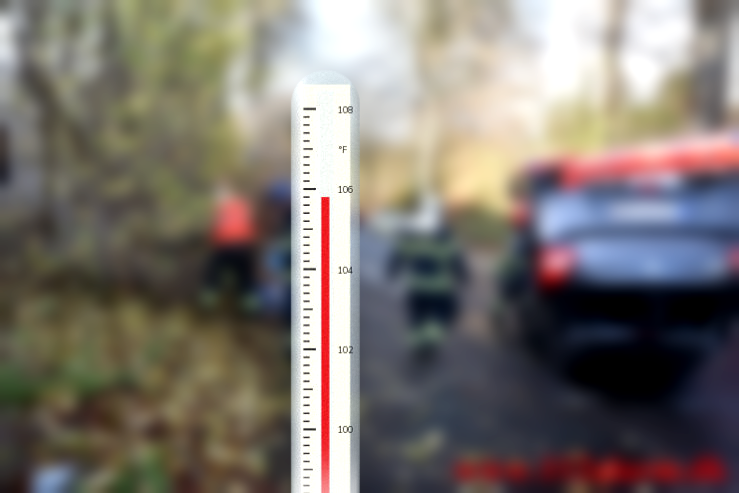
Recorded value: 105.8,°F
